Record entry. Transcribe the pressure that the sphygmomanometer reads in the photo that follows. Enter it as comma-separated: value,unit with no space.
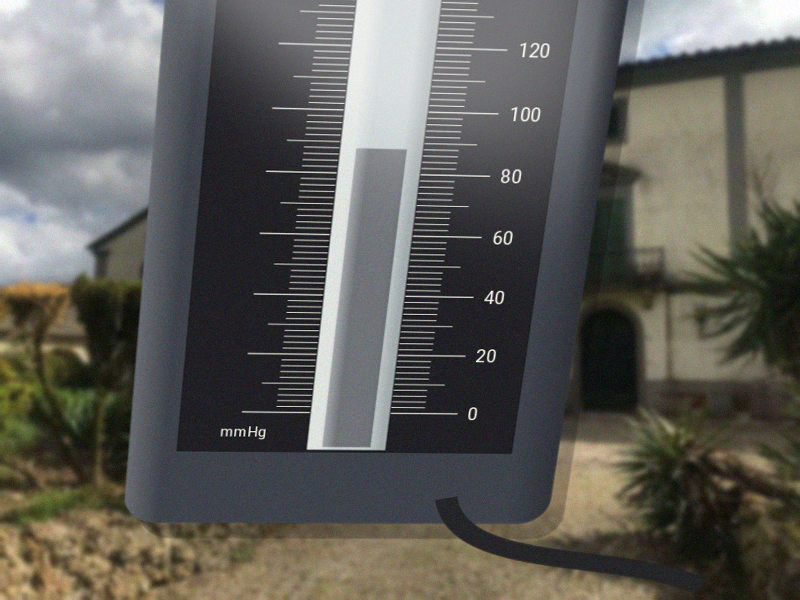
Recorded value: 88,mmHg
